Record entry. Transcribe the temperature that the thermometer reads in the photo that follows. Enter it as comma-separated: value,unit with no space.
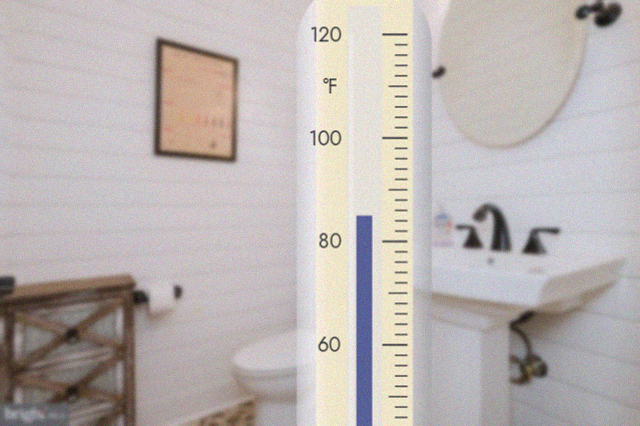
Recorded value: 85,°F
